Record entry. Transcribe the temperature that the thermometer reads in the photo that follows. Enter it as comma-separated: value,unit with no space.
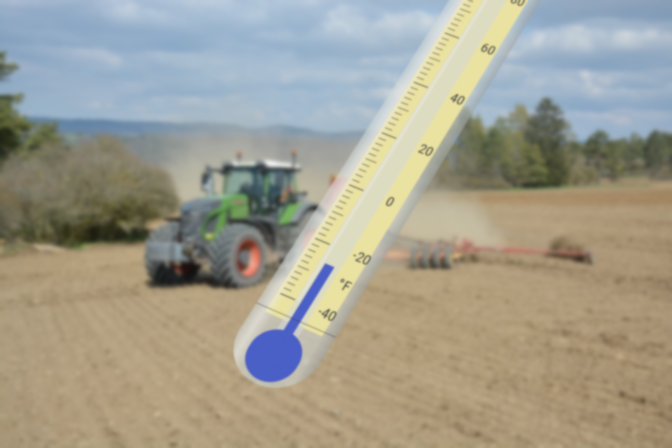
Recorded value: -26,°F
